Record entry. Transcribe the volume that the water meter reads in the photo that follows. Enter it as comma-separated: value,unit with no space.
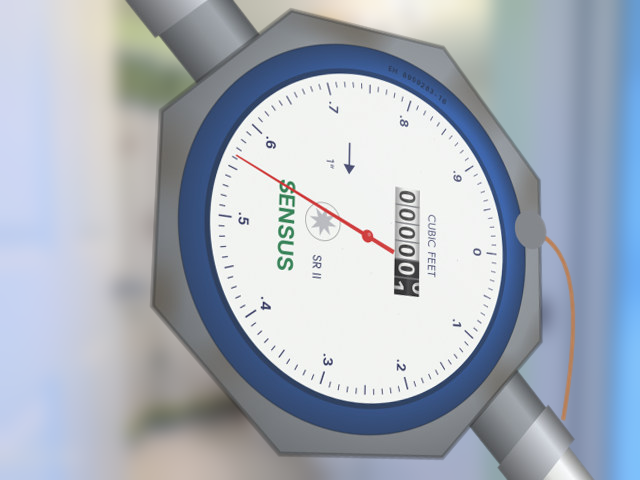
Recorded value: 0.56,ft³
